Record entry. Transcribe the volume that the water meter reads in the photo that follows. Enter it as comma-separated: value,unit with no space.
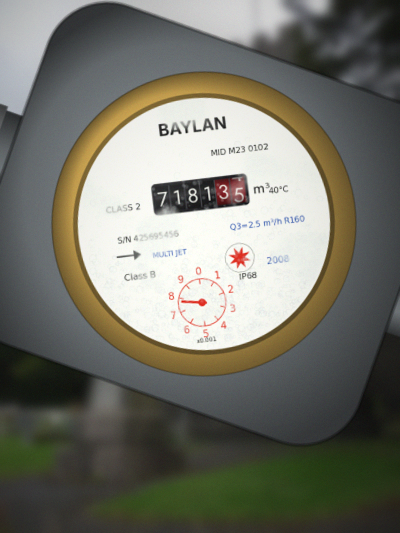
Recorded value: 7181.347,m³
